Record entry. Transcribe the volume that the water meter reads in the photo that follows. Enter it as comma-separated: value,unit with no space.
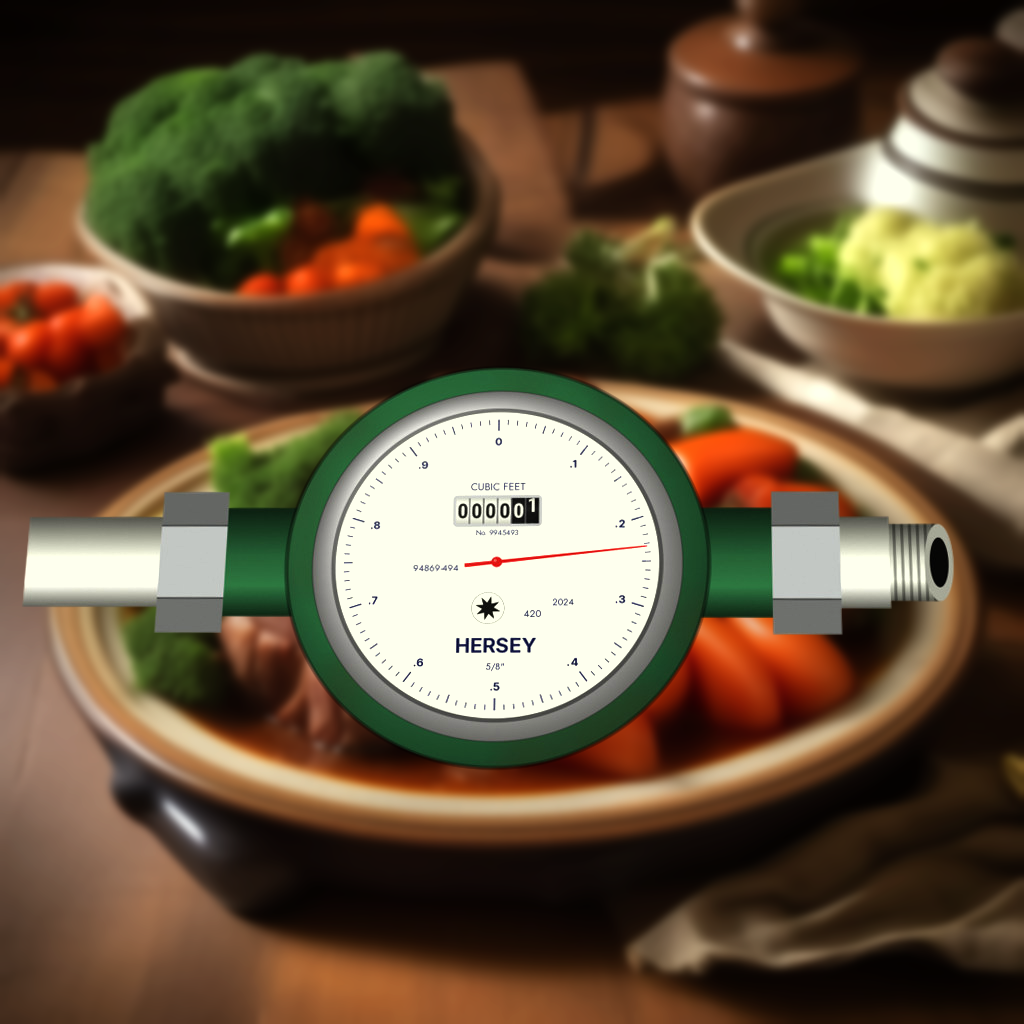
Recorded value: 1.23,ft³
